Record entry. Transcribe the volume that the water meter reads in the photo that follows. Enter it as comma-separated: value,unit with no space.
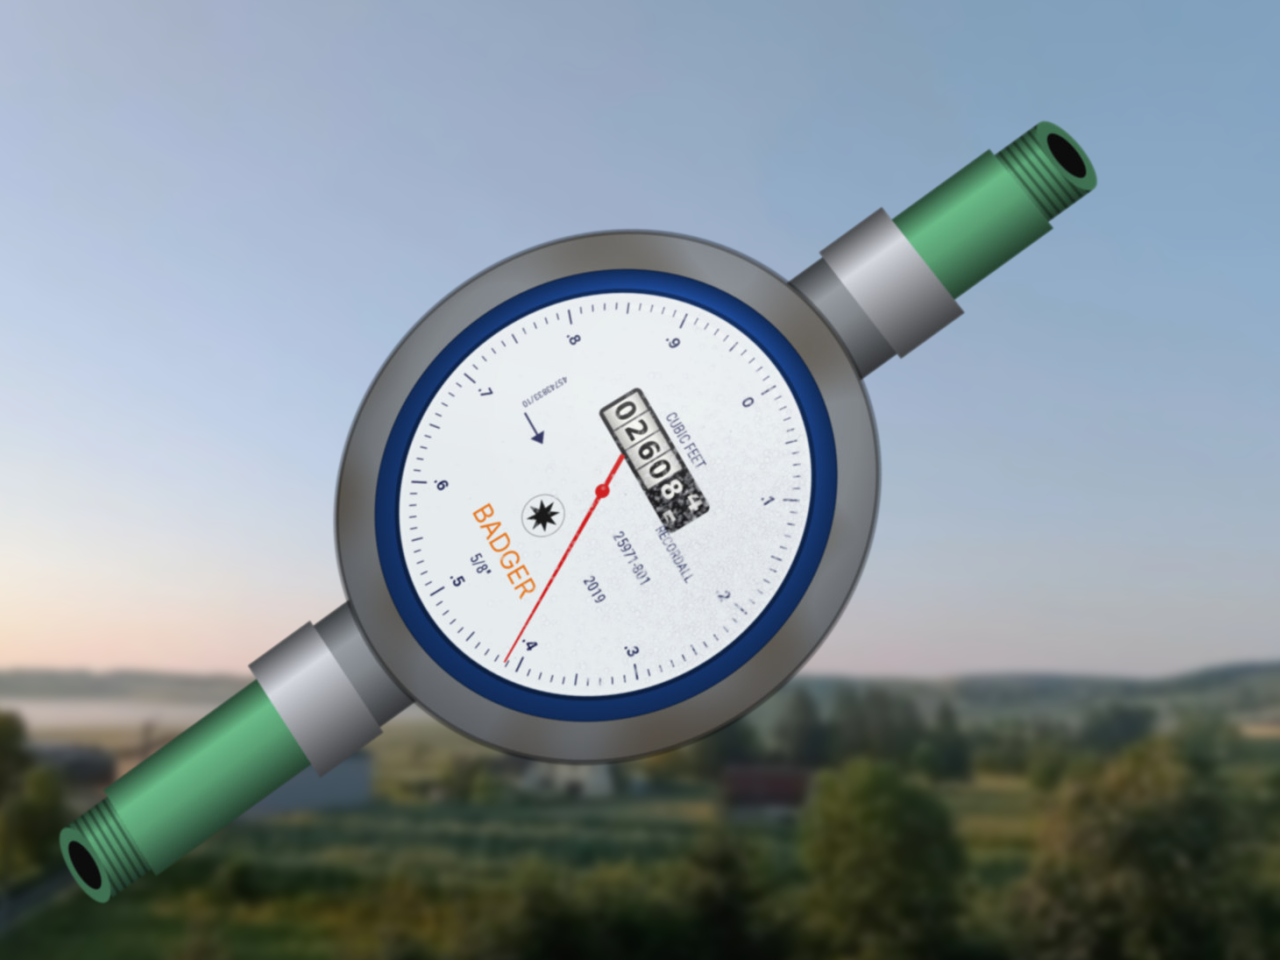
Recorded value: 26084.41,ft³
